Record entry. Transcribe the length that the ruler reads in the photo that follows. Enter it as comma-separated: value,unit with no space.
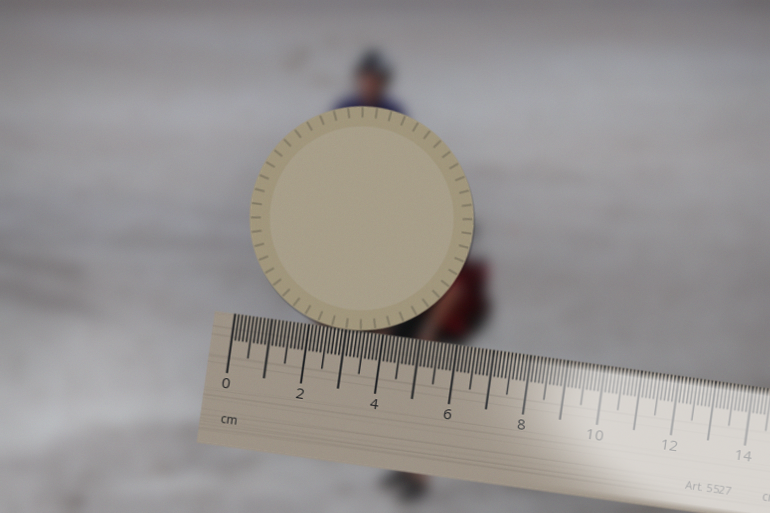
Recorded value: 6,cm
